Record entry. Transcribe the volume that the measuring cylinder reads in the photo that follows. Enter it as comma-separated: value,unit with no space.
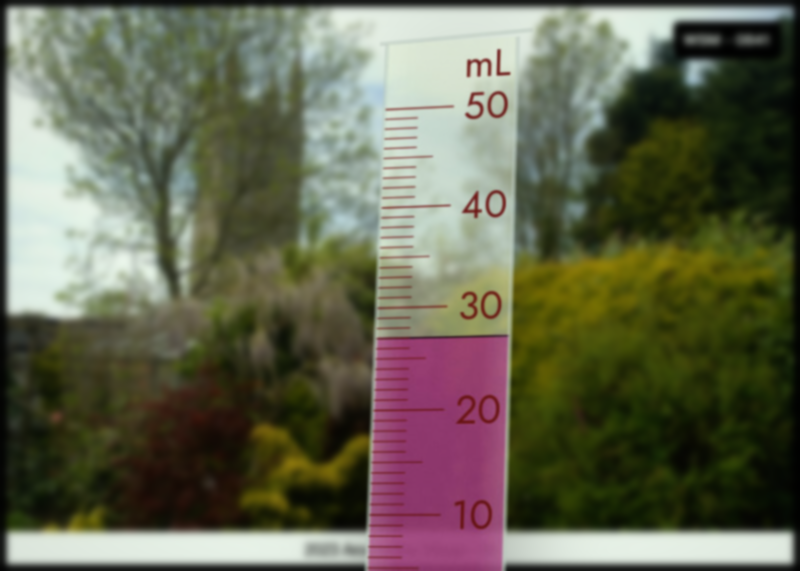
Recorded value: 27,mL
